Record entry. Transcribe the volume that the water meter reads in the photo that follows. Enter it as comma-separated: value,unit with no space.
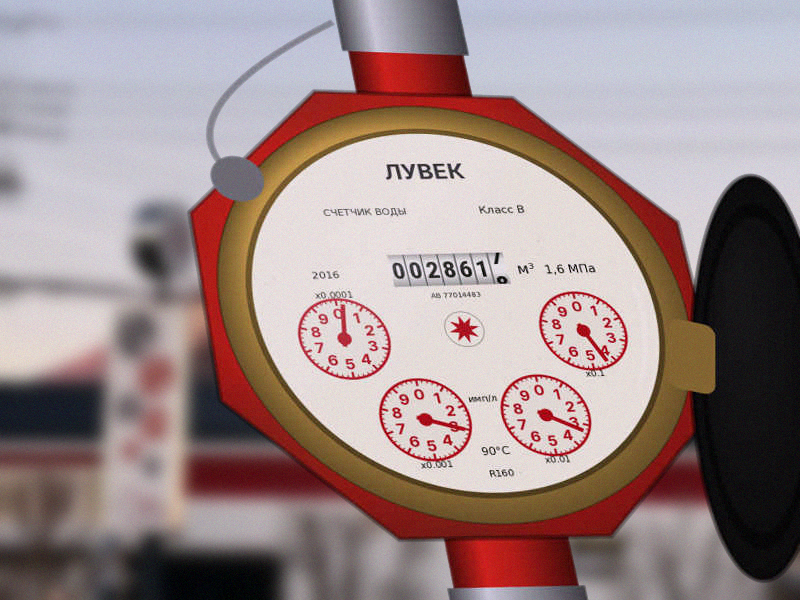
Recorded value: 28617.4330,m³
